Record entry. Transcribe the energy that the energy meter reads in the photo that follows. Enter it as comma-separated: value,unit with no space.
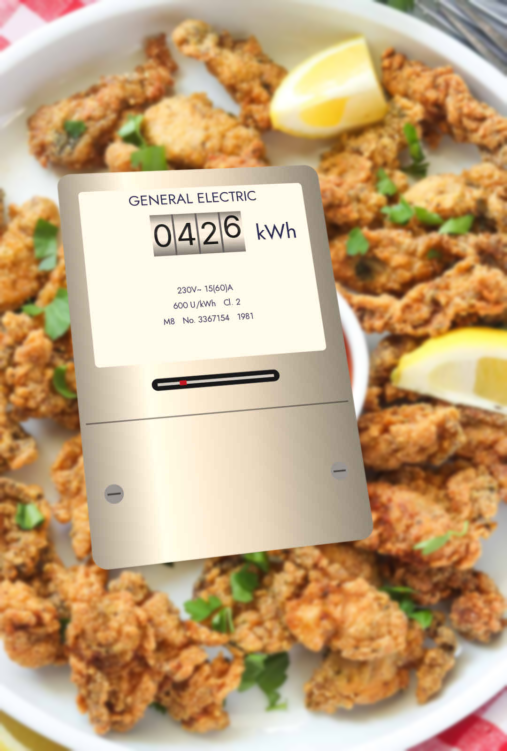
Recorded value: 426,kWh
